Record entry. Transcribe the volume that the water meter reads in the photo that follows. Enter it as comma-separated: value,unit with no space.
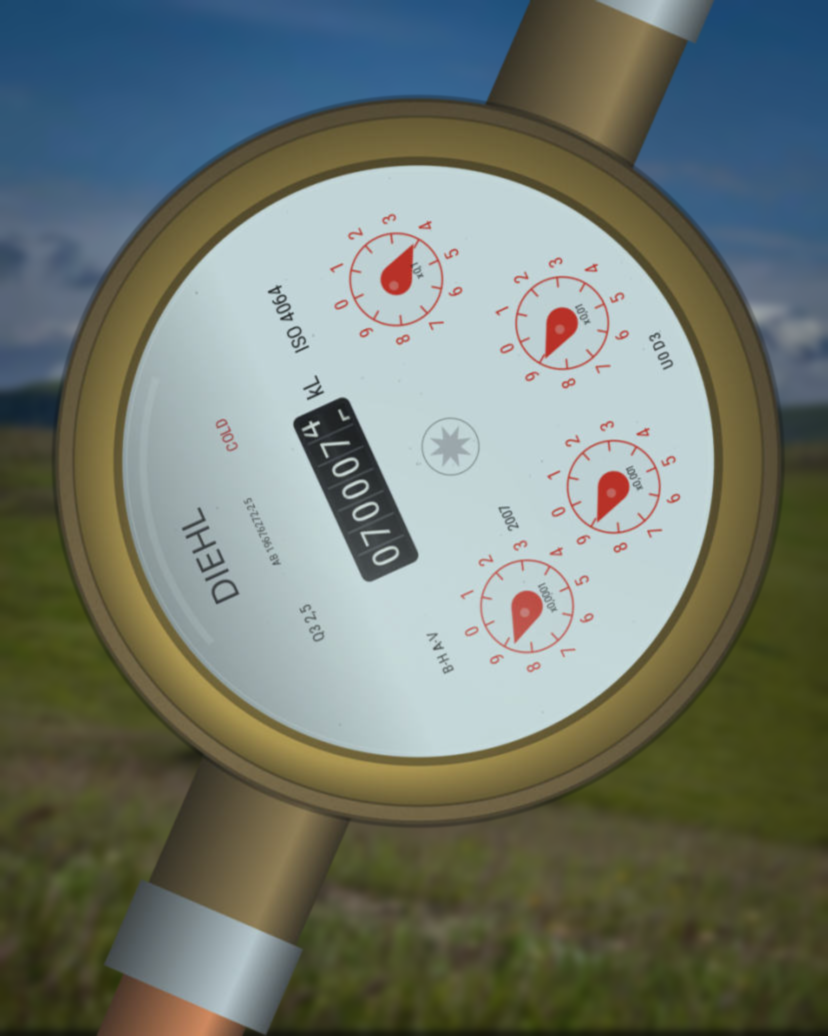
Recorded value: 700074.3888,kL
